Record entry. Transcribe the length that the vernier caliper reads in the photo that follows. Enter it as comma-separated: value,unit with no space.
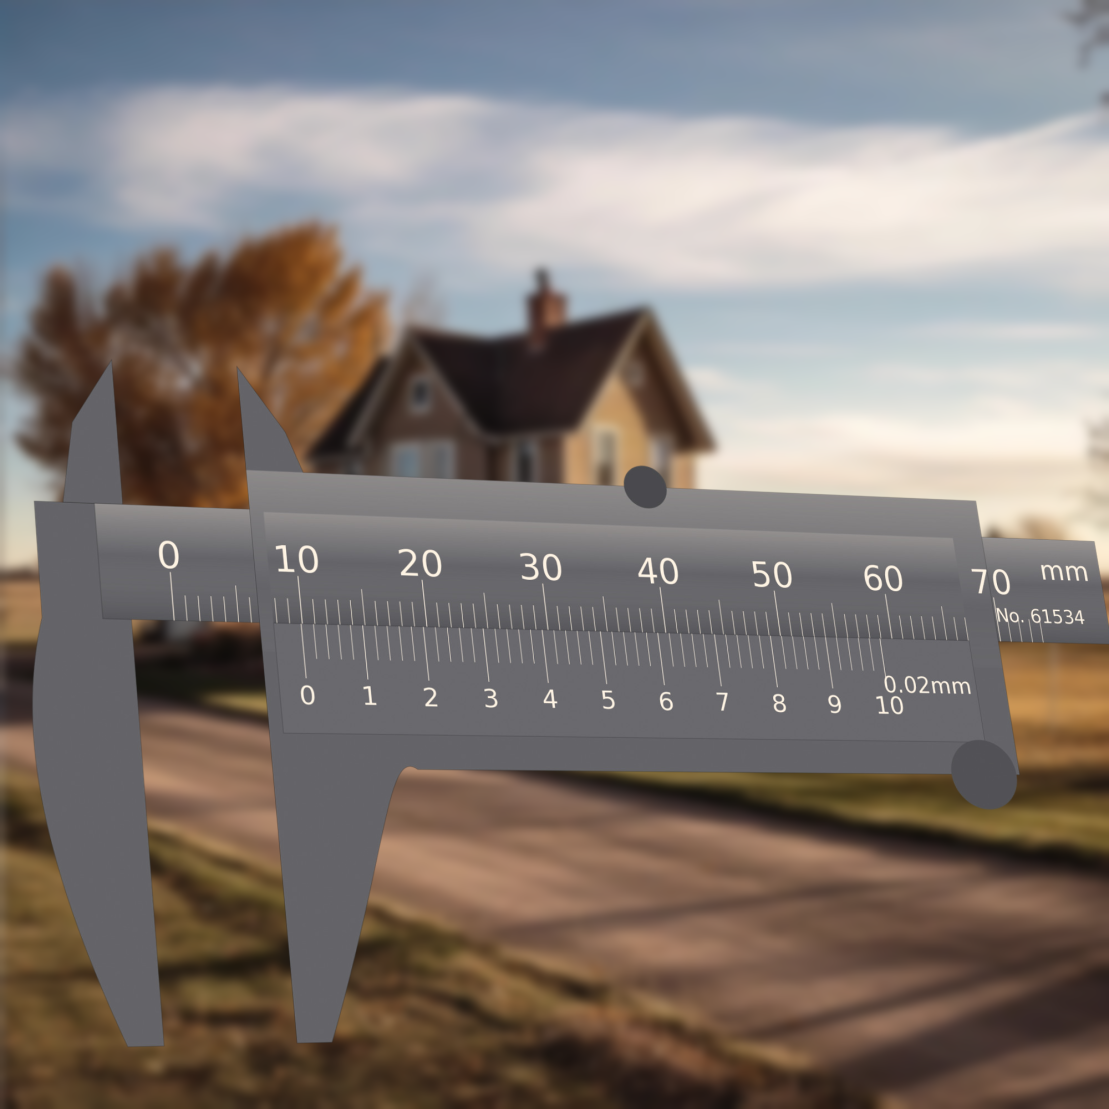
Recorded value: 9.9,mm
